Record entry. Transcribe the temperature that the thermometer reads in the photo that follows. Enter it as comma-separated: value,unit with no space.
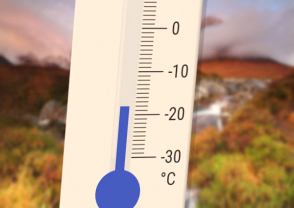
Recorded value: -18,°C
